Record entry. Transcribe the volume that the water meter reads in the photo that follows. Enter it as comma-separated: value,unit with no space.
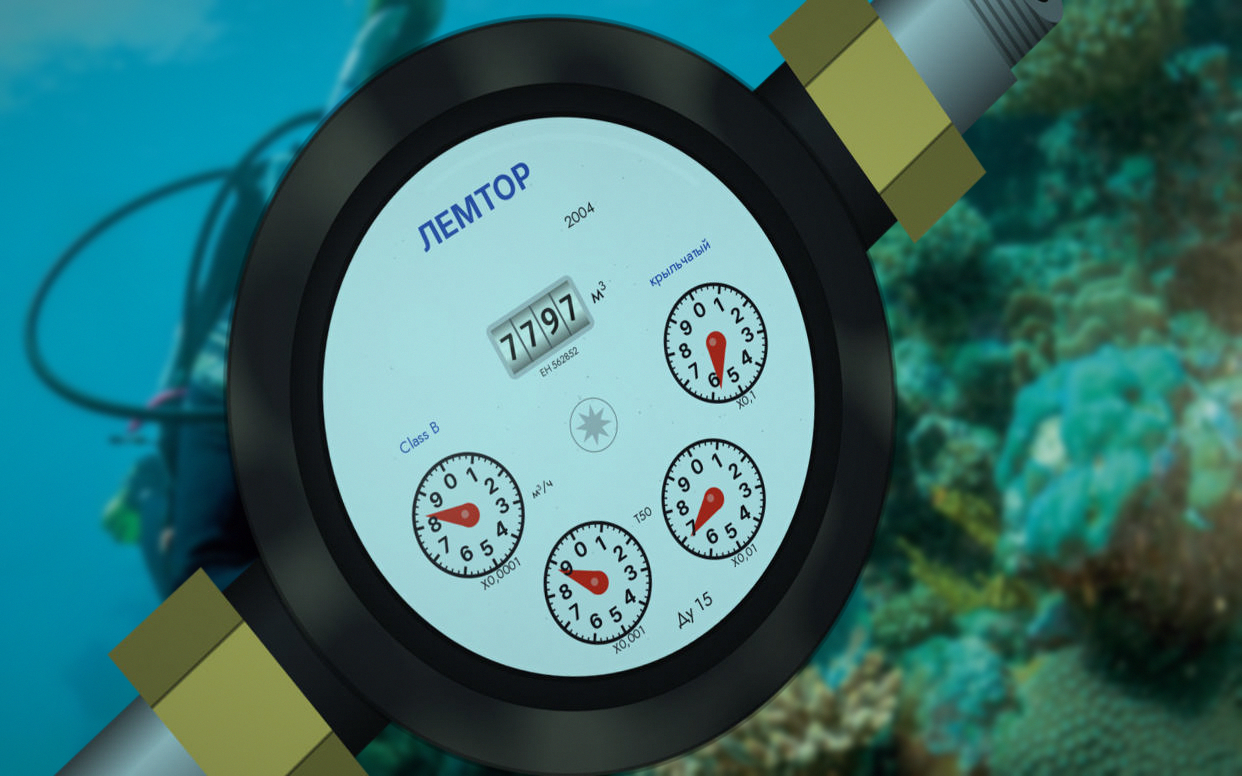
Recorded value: 7797.5688,m³
